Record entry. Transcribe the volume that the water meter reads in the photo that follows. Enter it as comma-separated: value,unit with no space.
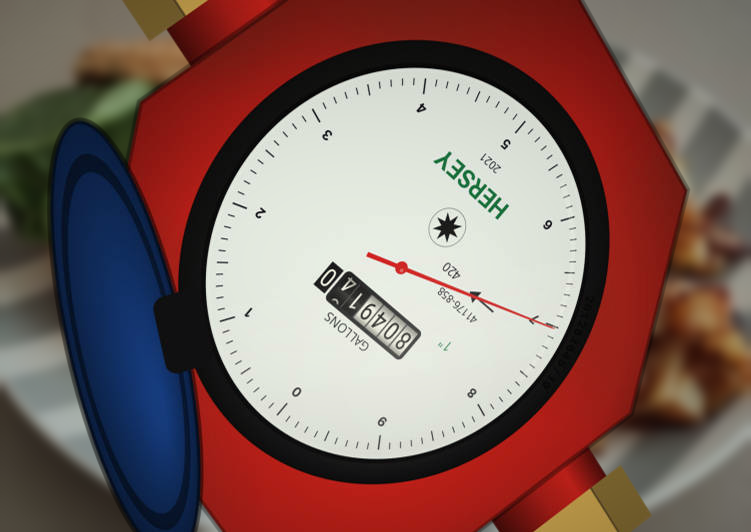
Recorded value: 8049137.0,gal
